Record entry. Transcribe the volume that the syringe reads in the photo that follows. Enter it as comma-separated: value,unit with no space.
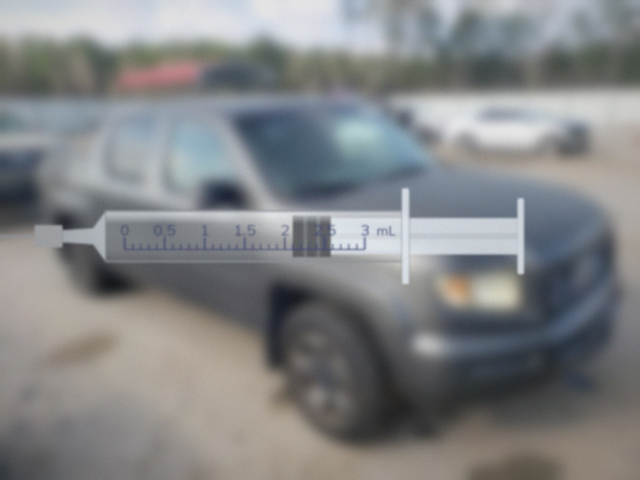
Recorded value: 2.1,mL
